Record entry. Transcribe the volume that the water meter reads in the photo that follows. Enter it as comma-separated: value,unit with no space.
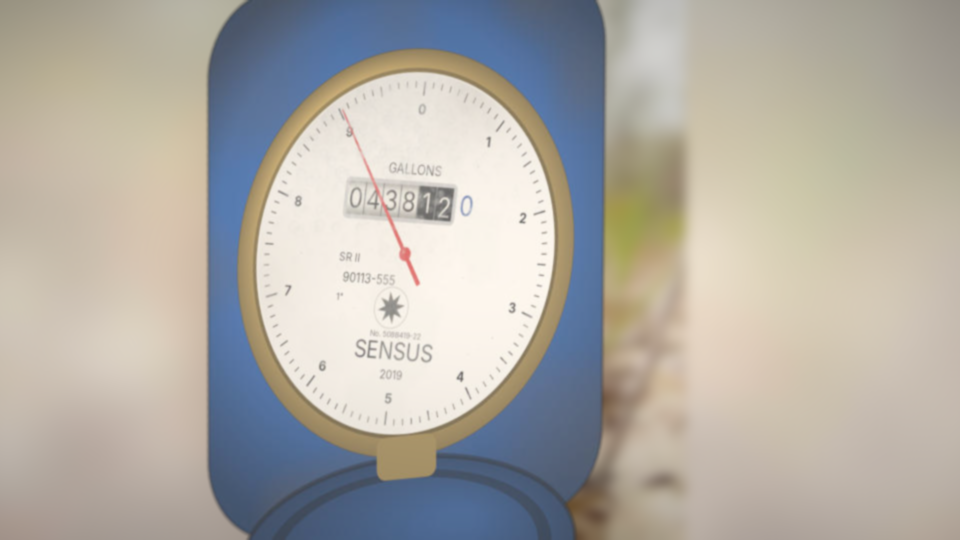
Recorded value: 438119.0,gal
